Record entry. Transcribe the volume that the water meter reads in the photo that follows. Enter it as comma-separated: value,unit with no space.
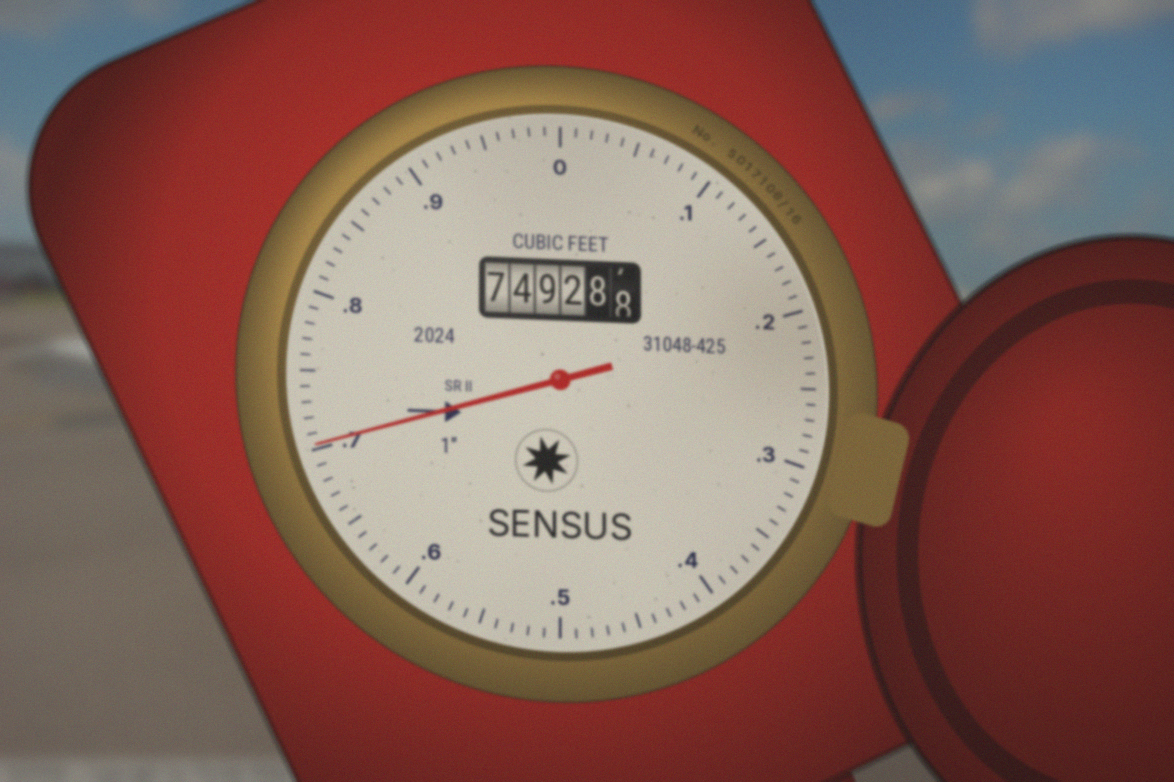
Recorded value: 749287.70,ft³
